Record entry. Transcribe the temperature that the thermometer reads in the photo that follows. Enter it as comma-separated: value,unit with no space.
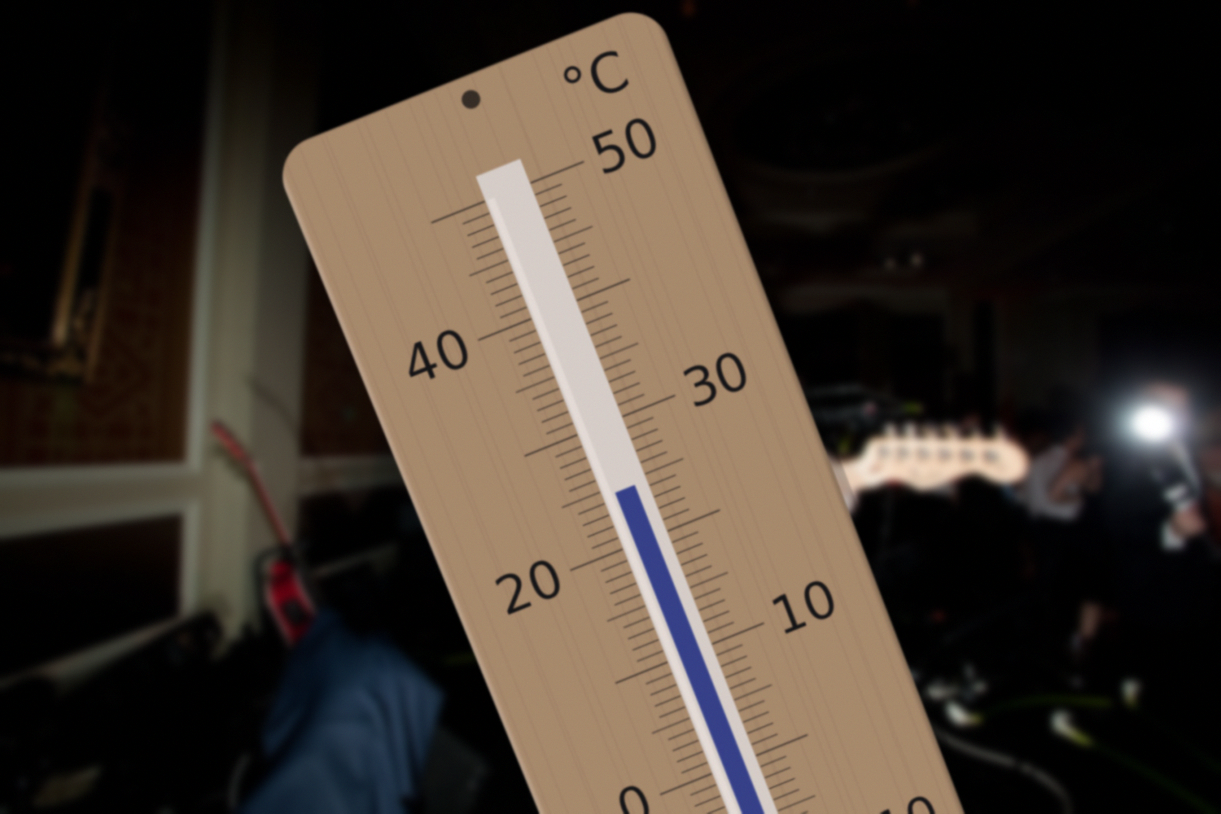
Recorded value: 24.5,°C
